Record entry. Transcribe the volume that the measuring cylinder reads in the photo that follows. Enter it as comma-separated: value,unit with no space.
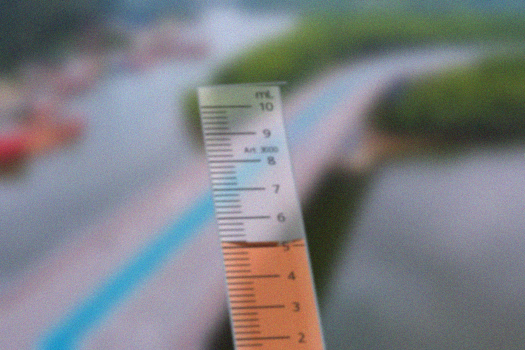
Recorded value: 5,mL
